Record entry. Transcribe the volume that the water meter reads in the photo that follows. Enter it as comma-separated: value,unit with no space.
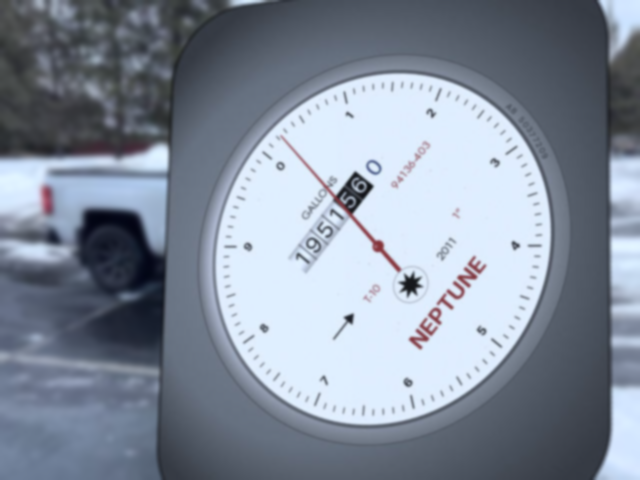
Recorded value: 1951560.2,gal
